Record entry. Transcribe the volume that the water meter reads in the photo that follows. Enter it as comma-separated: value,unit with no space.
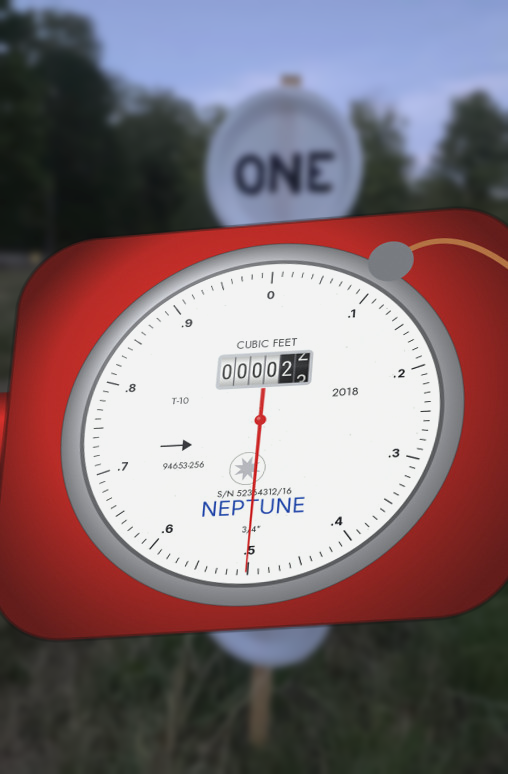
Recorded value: 22.50,ft³
